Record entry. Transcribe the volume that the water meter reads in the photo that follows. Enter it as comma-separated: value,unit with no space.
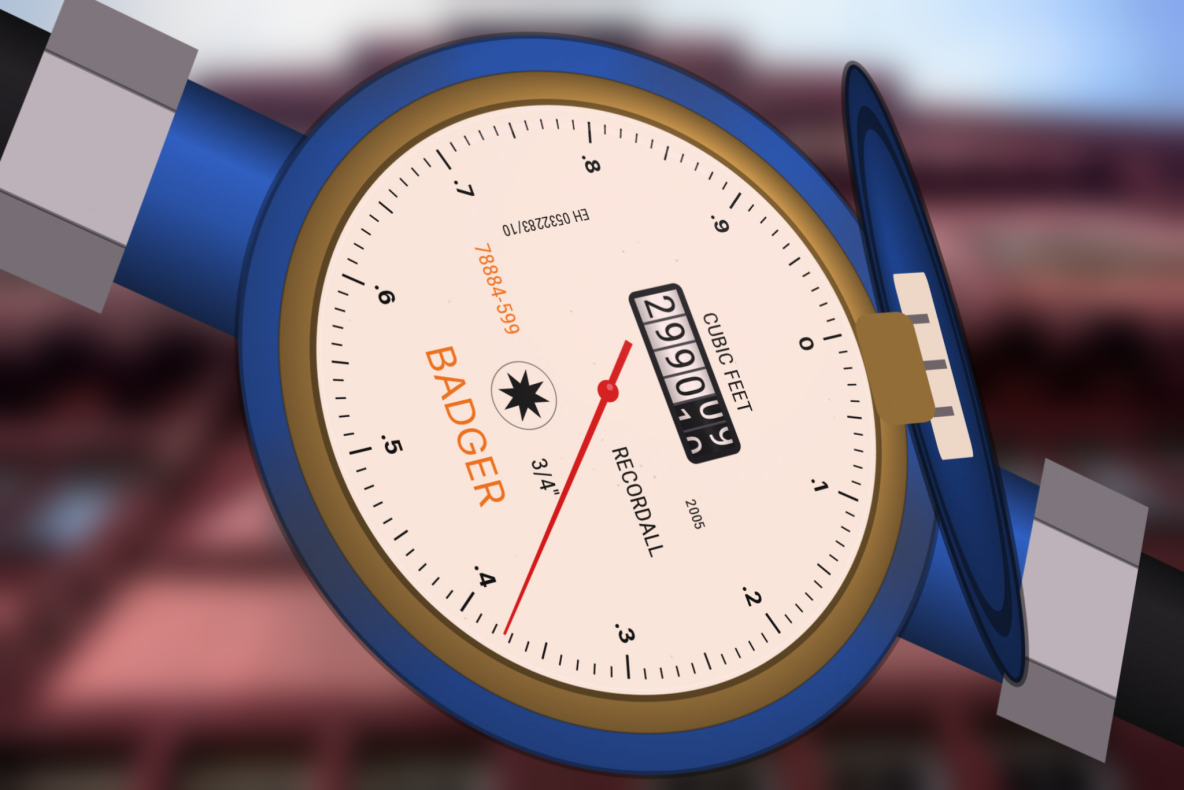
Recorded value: 299009.37,ft³
